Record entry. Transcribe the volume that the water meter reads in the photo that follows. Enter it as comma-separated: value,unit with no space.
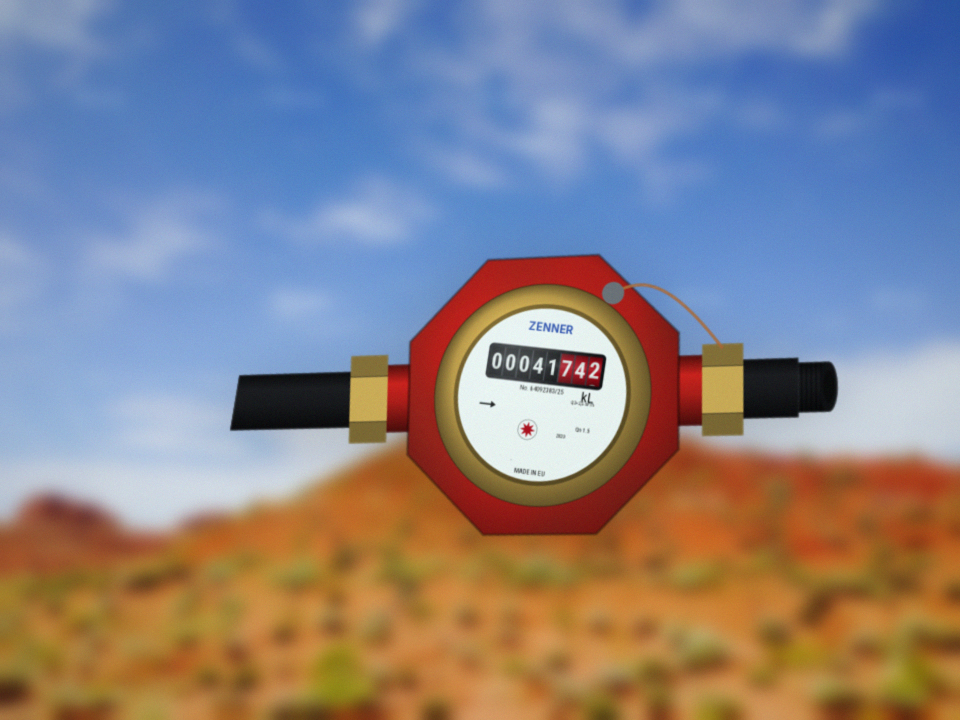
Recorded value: 41.742,kL
